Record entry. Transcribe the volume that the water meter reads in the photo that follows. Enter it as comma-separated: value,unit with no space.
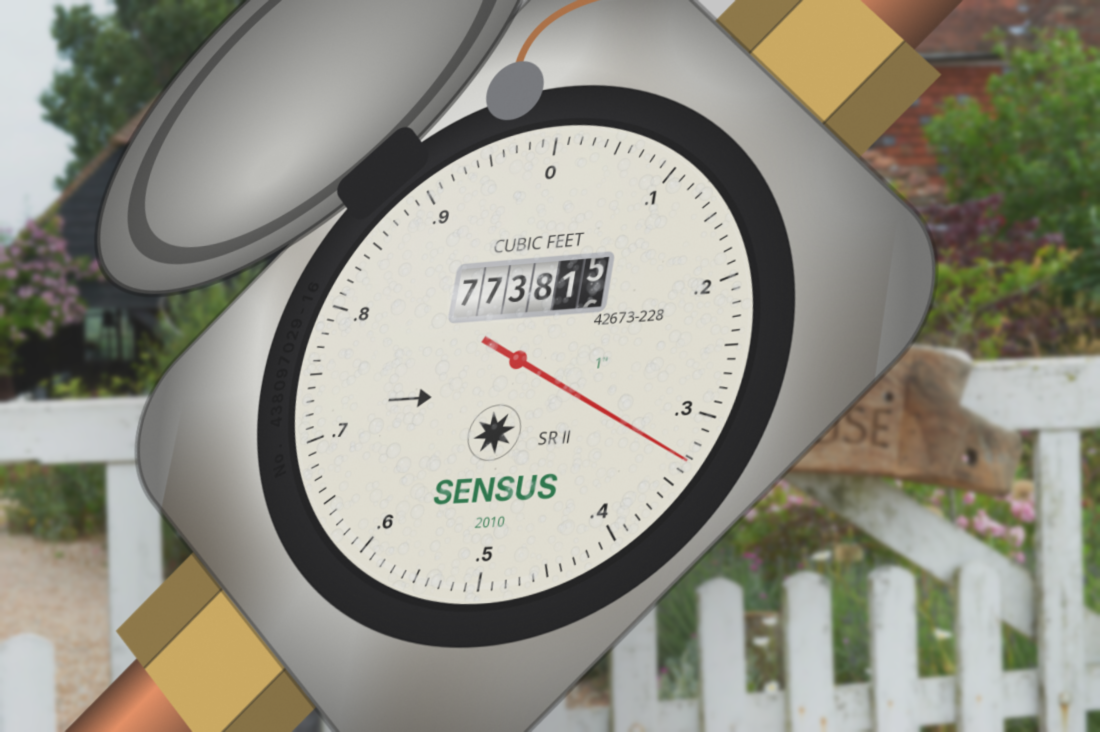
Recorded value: 773815.33,ft³
